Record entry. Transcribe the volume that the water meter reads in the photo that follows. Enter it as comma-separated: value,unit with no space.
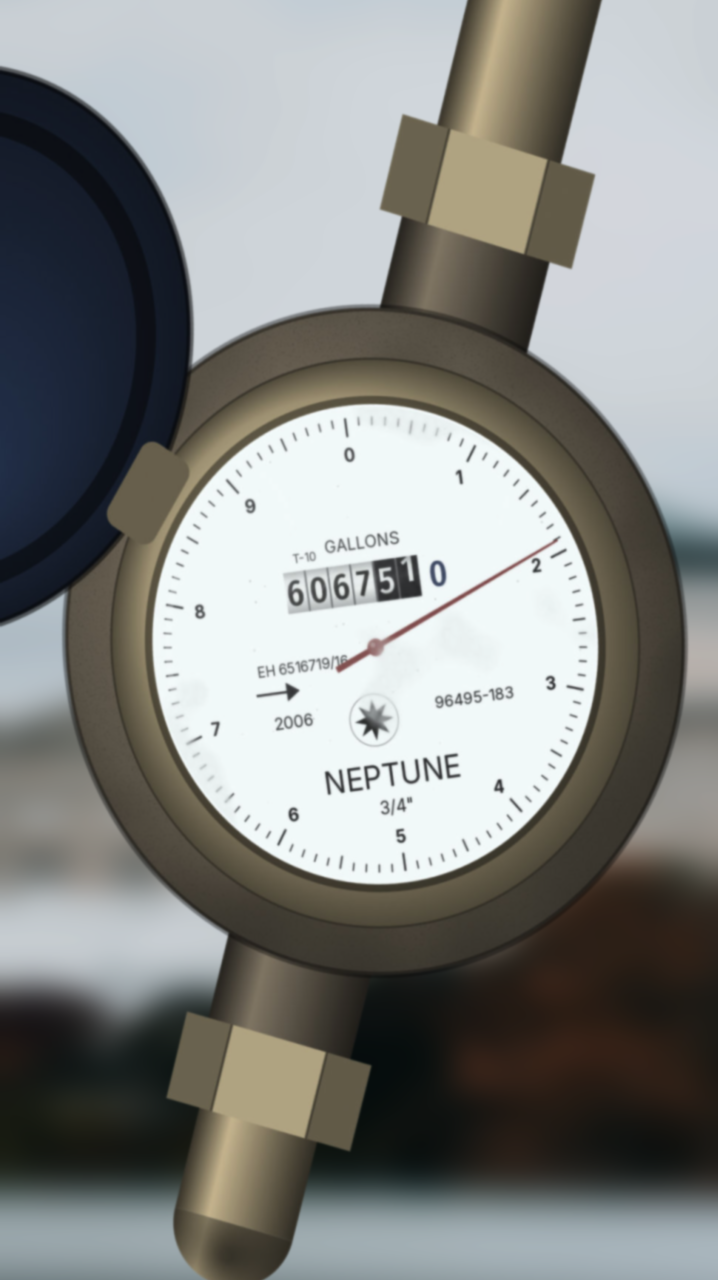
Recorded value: 6067511.9,gal
